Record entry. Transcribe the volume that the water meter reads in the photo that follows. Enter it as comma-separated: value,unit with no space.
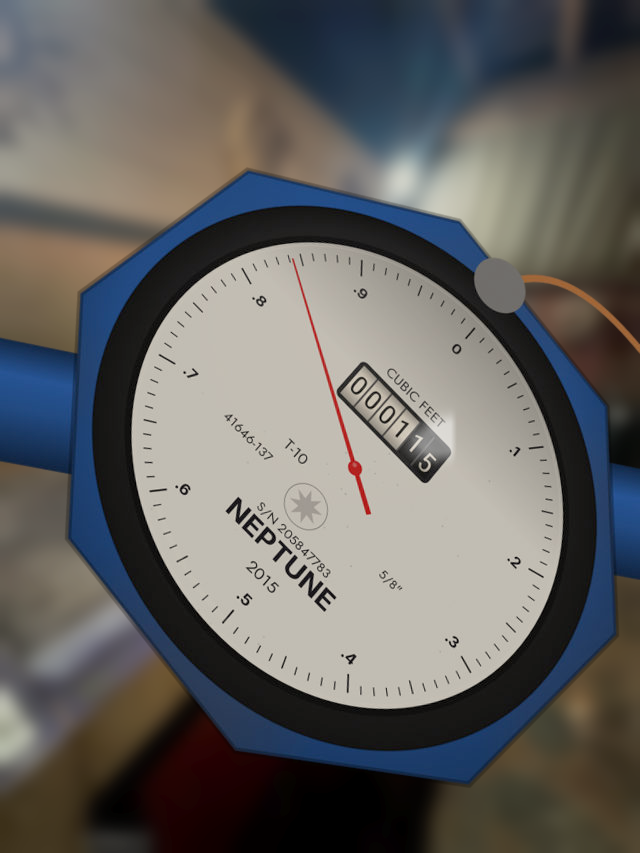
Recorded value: 114.84,ft³
